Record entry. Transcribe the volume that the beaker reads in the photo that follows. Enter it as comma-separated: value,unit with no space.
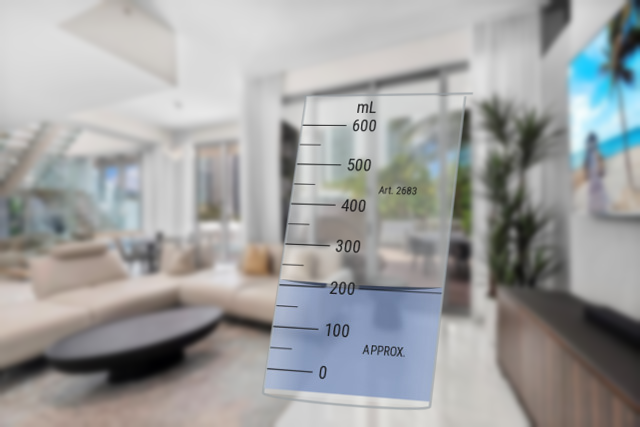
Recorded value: 200,mL
